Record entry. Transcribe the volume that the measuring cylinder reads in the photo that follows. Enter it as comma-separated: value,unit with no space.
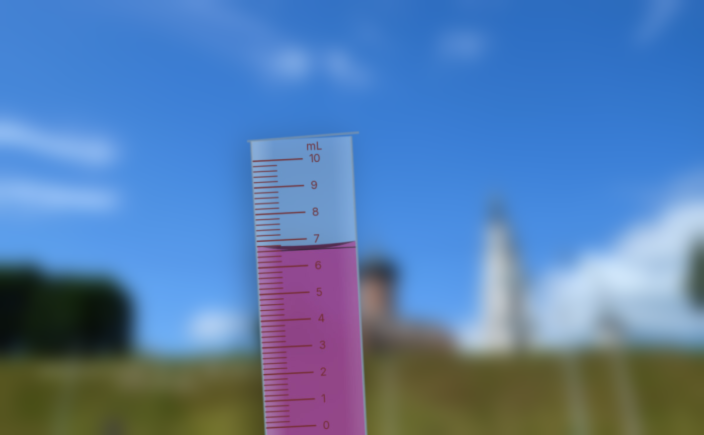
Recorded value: 6.6,mL
